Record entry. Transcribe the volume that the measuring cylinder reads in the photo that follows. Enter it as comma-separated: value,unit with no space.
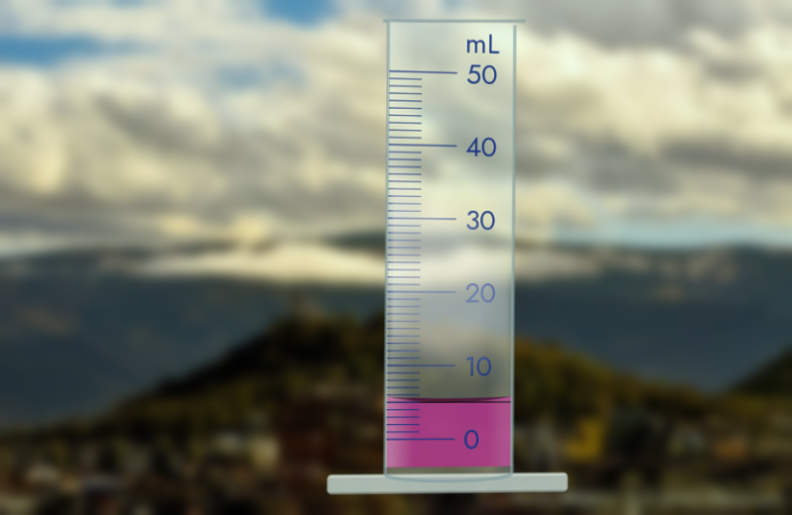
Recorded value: 5,mL
